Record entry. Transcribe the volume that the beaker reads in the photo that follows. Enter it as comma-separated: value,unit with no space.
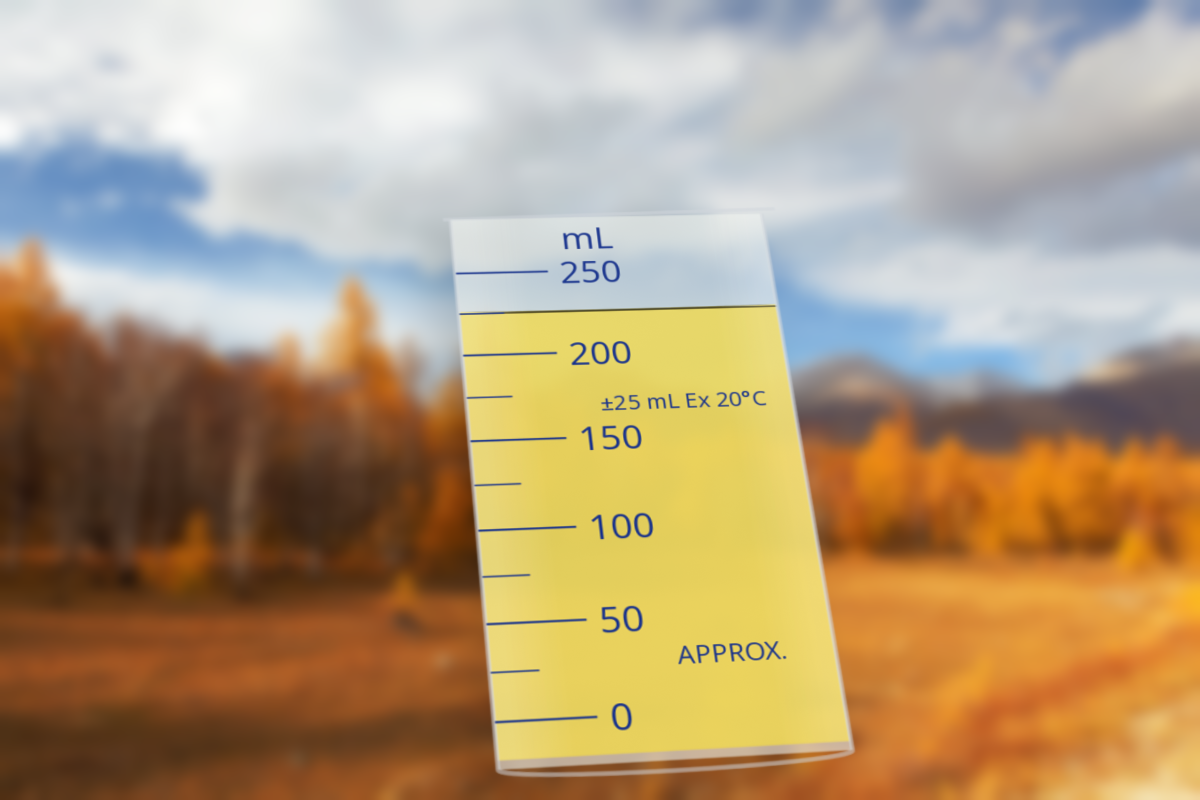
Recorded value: 225,mL
